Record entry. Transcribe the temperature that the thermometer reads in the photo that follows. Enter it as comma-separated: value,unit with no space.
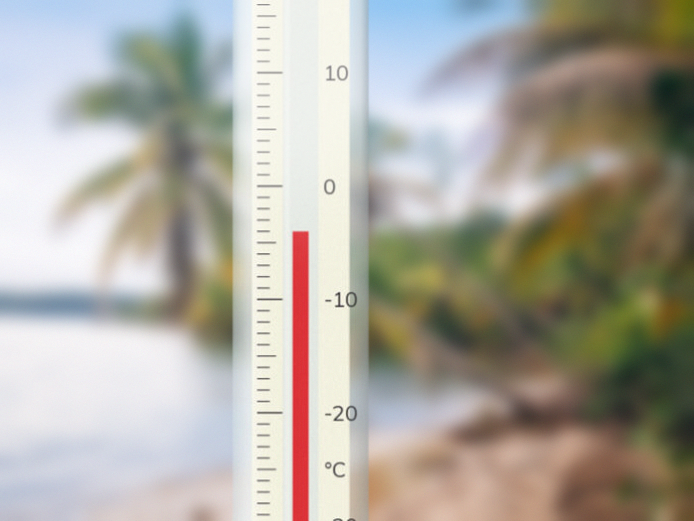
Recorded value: -4,°C
